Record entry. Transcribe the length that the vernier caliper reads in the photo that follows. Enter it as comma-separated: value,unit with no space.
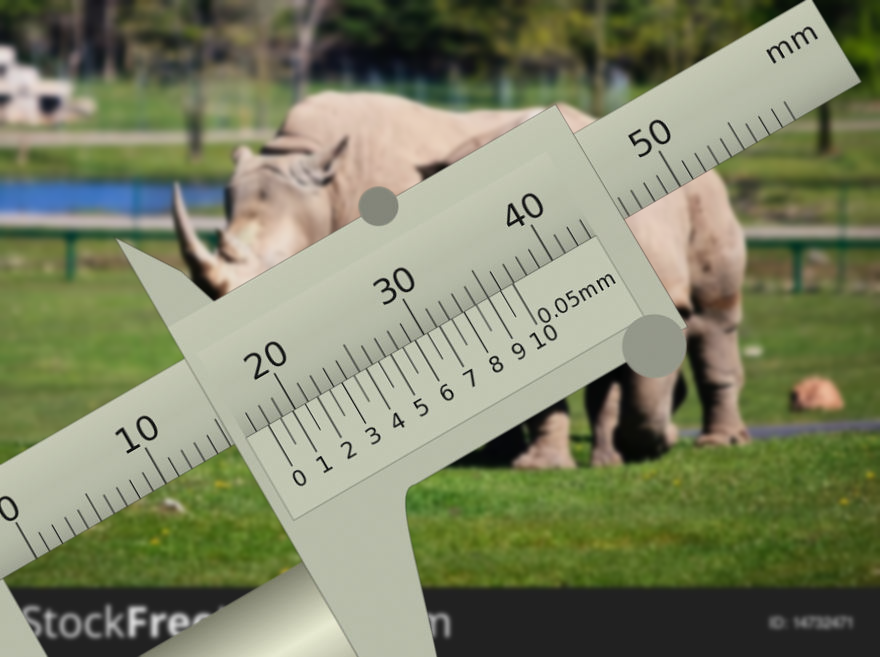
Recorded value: 17.9,mm
